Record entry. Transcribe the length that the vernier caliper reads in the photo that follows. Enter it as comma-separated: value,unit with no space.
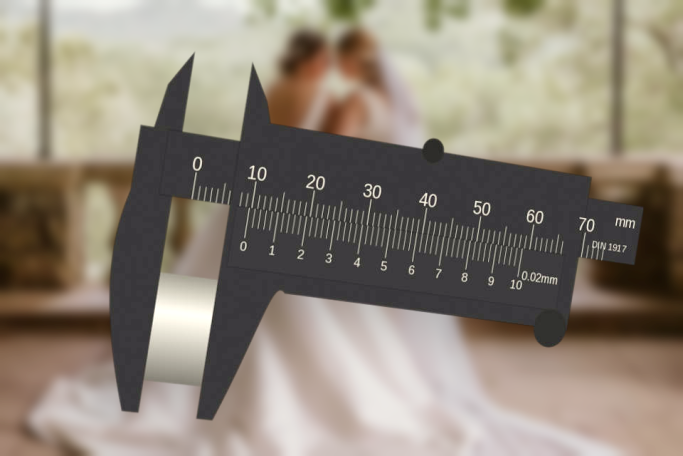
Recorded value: 9.6,mm
